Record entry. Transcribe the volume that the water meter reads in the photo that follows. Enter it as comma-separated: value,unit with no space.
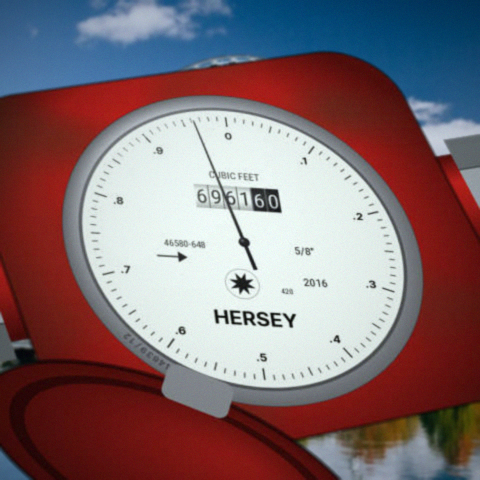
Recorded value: 696159.96,ft³
